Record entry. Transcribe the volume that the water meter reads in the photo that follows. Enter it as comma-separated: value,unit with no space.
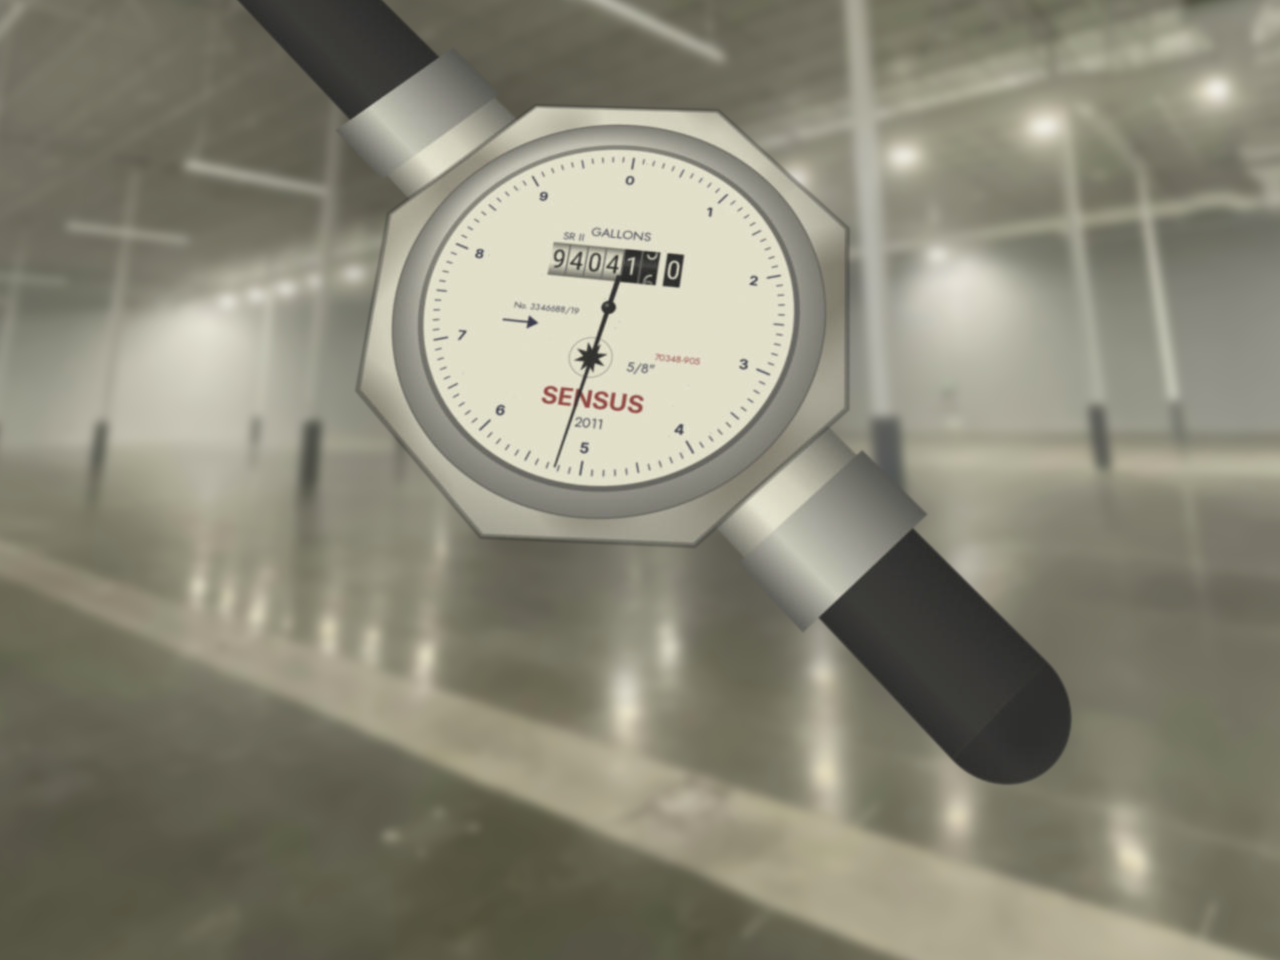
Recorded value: 9404155.2,gal
